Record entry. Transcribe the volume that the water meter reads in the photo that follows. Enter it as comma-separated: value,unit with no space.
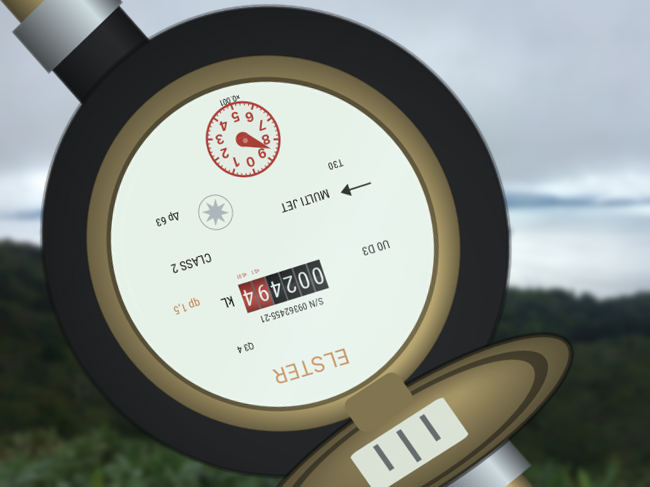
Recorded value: 24.948,kL
